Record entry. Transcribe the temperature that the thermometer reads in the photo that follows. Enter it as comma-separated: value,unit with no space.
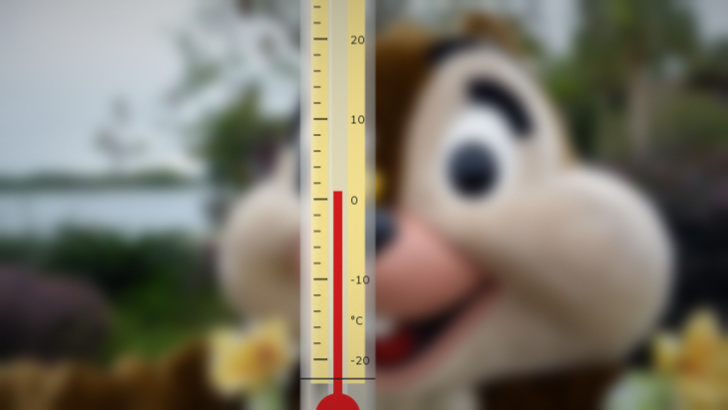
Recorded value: 1,°C
